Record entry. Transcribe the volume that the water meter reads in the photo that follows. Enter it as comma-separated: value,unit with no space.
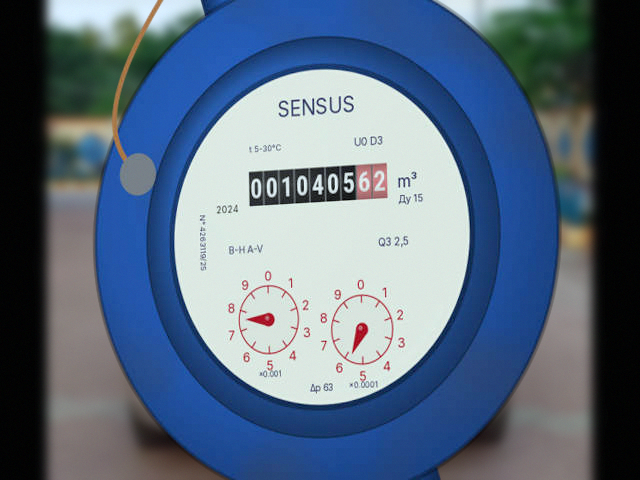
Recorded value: 10405.6275,m³
